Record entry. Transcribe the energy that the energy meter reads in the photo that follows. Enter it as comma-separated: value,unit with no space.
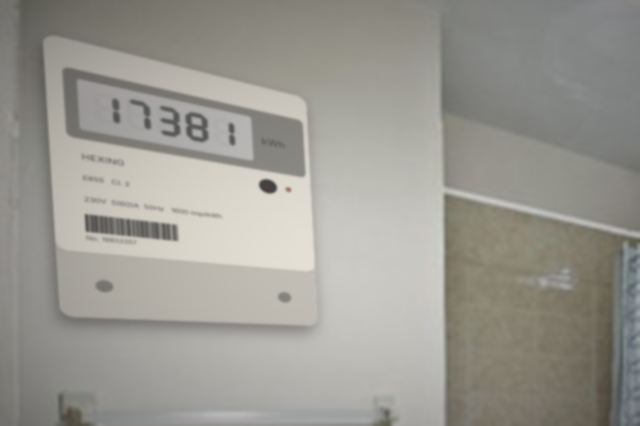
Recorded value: 17381,kWh
